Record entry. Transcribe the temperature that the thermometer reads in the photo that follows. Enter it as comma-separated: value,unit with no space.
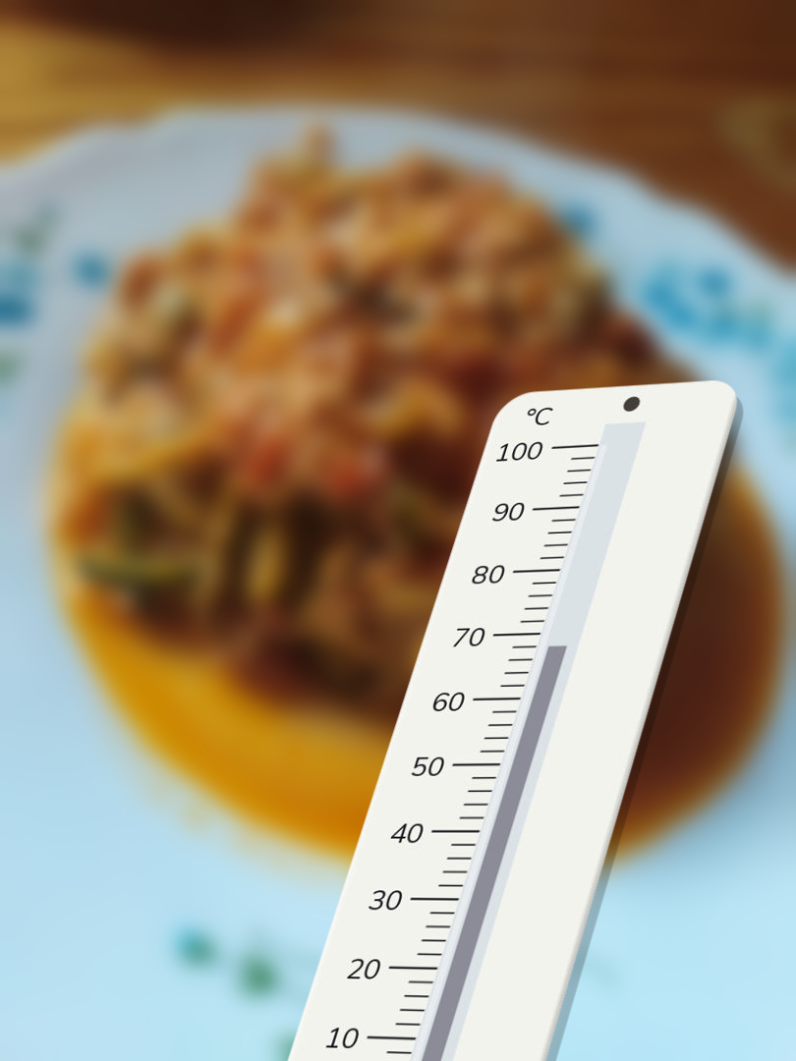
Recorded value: 68,°C
